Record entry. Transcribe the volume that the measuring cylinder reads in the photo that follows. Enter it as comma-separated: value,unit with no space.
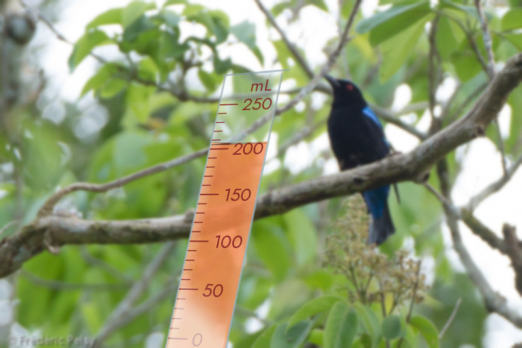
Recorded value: 205,mL
